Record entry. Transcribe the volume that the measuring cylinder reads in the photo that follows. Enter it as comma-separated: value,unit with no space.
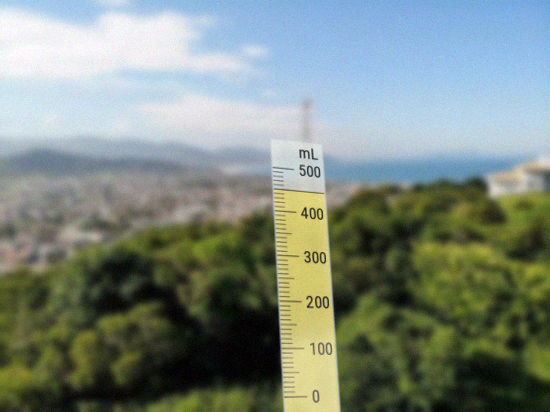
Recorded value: 450,mL
